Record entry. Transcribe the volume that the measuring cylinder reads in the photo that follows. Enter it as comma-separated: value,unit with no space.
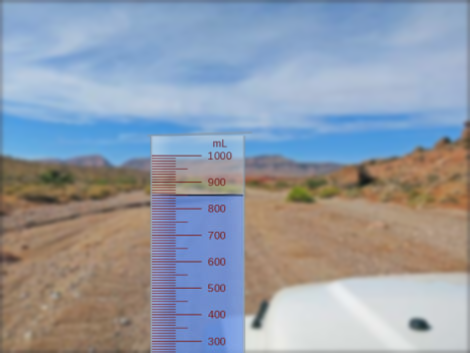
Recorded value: 850,mL
